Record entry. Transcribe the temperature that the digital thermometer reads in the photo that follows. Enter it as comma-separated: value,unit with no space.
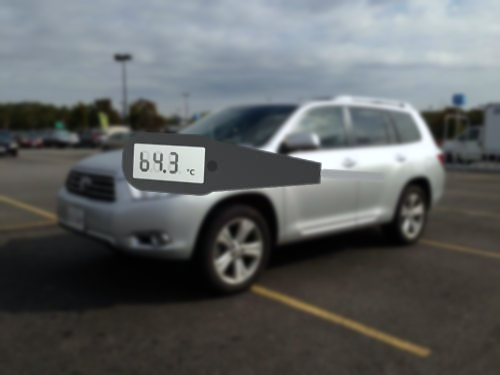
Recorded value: 64.3,°C
